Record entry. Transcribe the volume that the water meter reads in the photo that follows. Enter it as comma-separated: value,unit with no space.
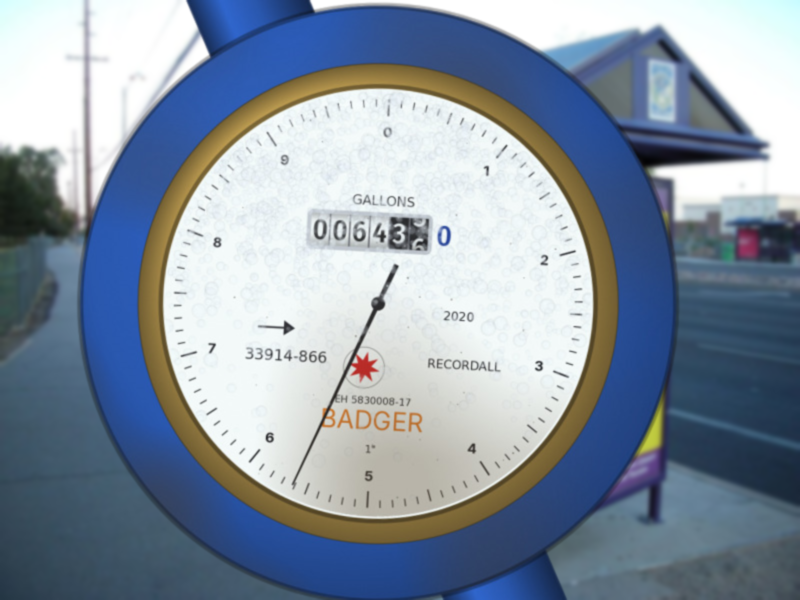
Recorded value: 64355.6,gal
